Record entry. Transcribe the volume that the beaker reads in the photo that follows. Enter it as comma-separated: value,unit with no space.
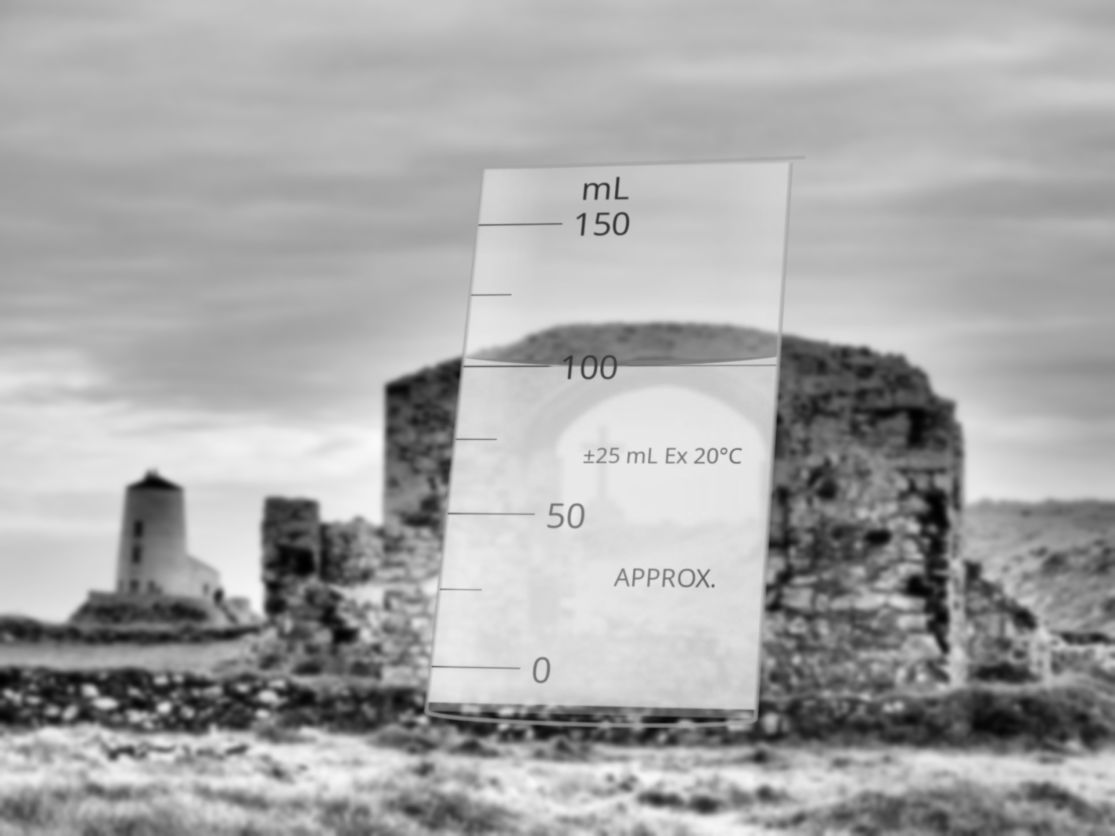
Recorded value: 100,mL
